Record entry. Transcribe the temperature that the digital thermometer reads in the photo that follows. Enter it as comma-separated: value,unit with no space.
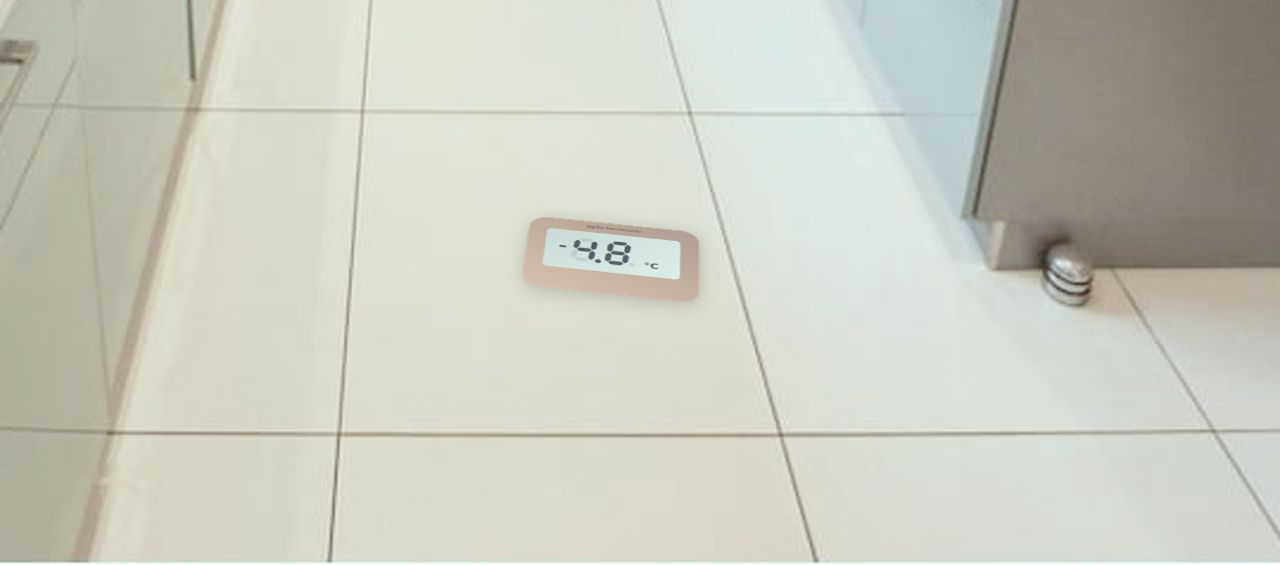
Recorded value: -4.8,°C
